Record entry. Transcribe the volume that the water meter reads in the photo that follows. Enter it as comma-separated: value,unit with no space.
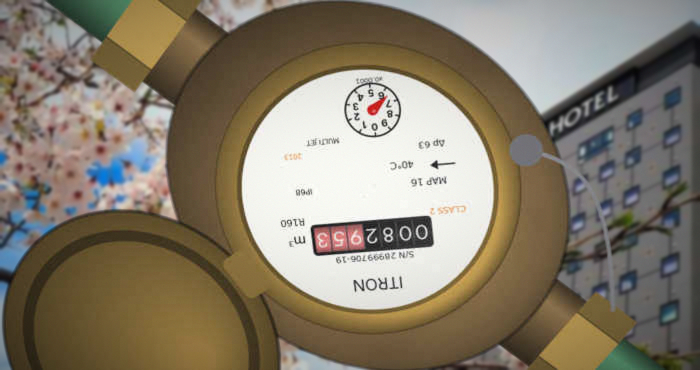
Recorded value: 82.9536,m³
